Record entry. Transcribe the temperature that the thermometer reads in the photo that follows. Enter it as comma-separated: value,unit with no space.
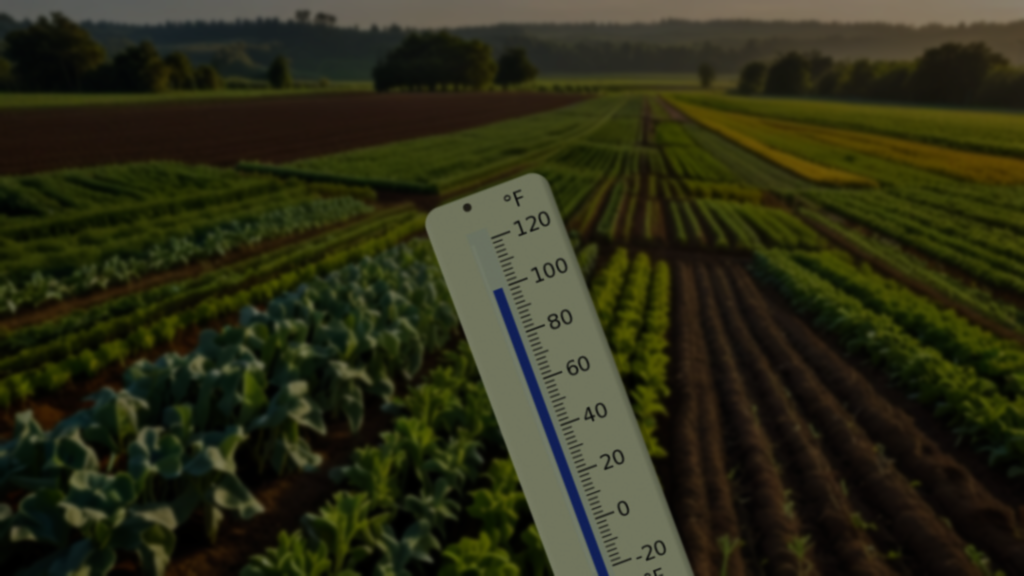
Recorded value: 100,°F
